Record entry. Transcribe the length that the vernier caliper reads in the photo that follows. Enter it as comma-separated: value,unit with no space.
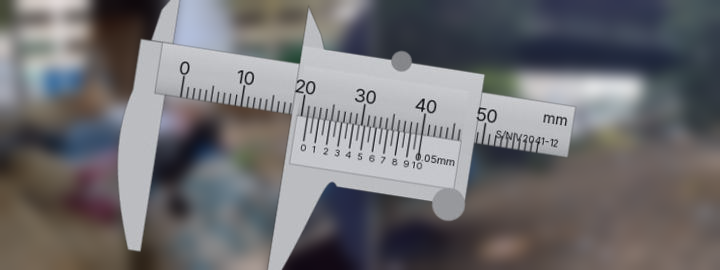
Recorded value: 21.0,mm
